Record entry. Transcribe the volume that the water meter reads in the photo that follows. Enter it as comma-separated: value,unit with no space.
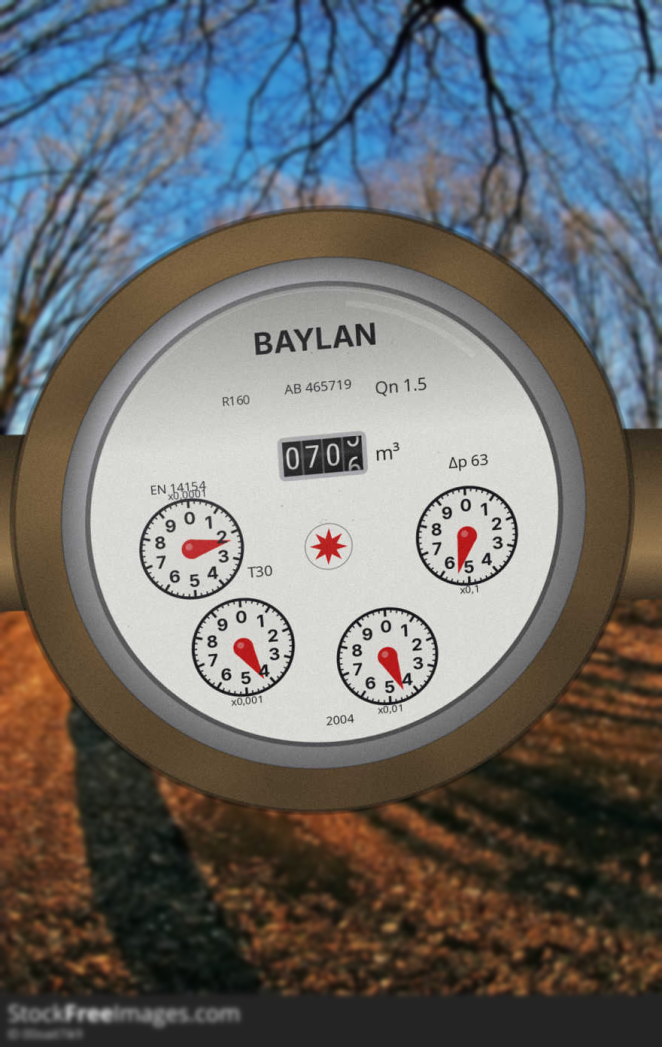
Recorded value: 705.5442,m³
